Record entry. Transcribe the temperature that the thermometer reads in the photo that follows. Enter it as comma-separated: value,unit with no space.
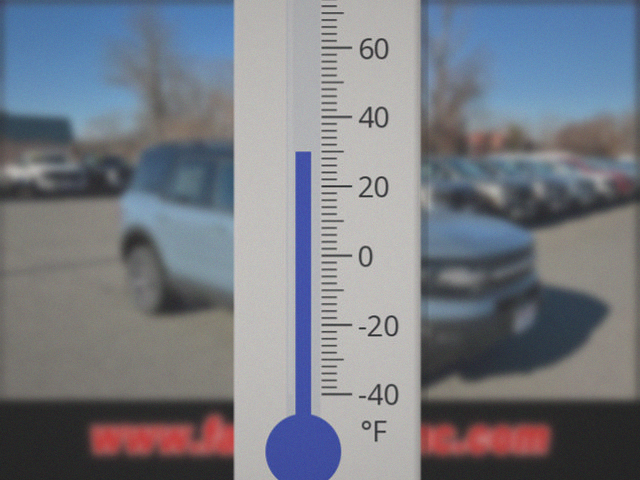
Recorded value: 30,°F
